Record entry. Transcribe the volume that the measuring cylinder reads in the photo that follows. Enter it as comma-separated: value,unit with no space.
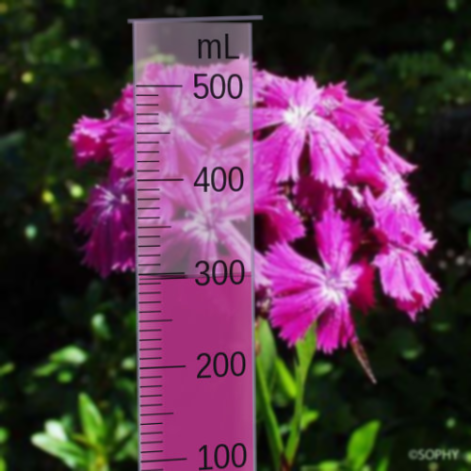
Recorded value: 295,mL
